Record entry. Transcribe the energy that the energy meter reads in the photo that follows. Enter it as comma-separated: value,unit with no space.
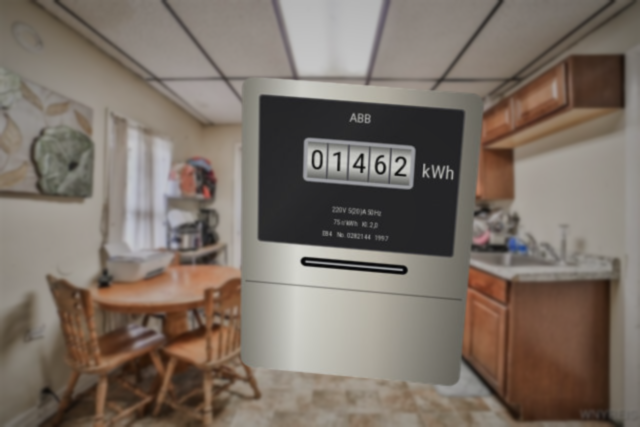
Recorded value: 1462,kWh
